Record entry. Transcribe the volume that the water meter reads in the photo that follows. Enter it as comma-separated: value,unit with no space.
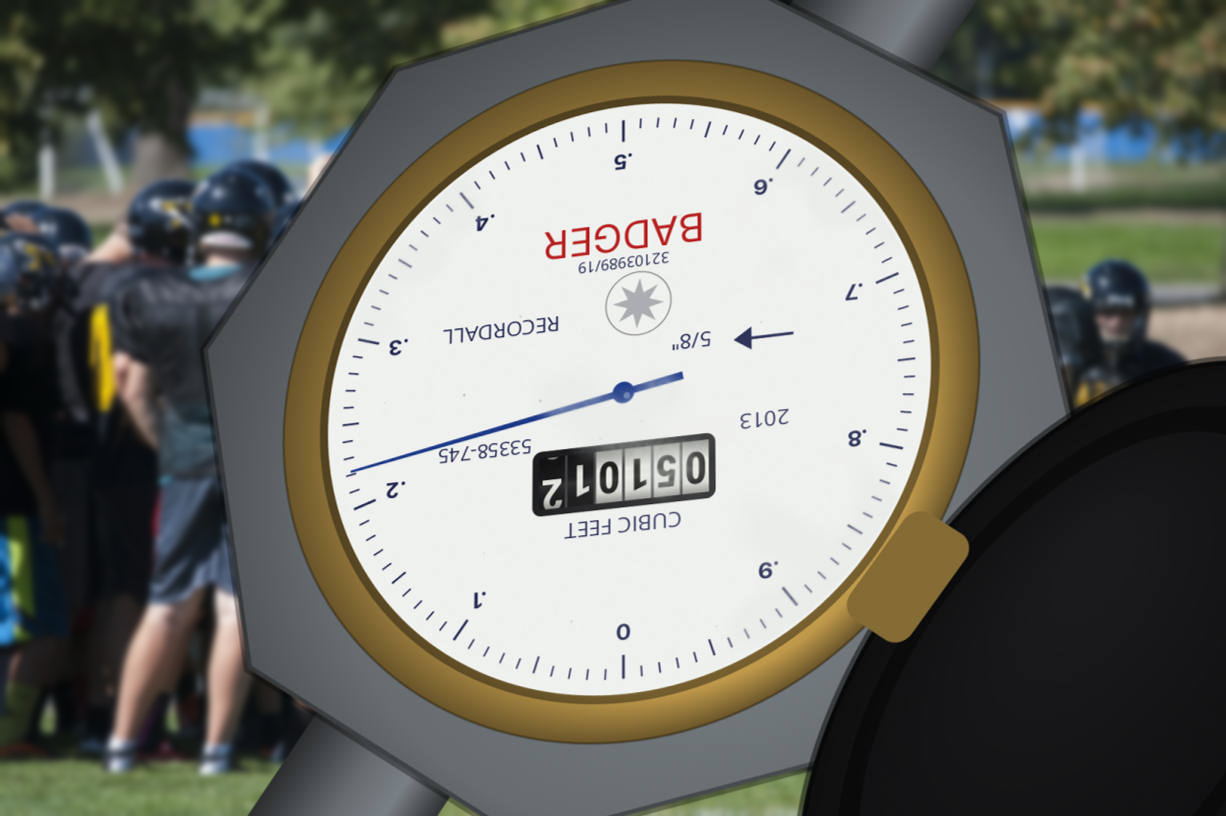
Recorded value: 51012.22,ft³
